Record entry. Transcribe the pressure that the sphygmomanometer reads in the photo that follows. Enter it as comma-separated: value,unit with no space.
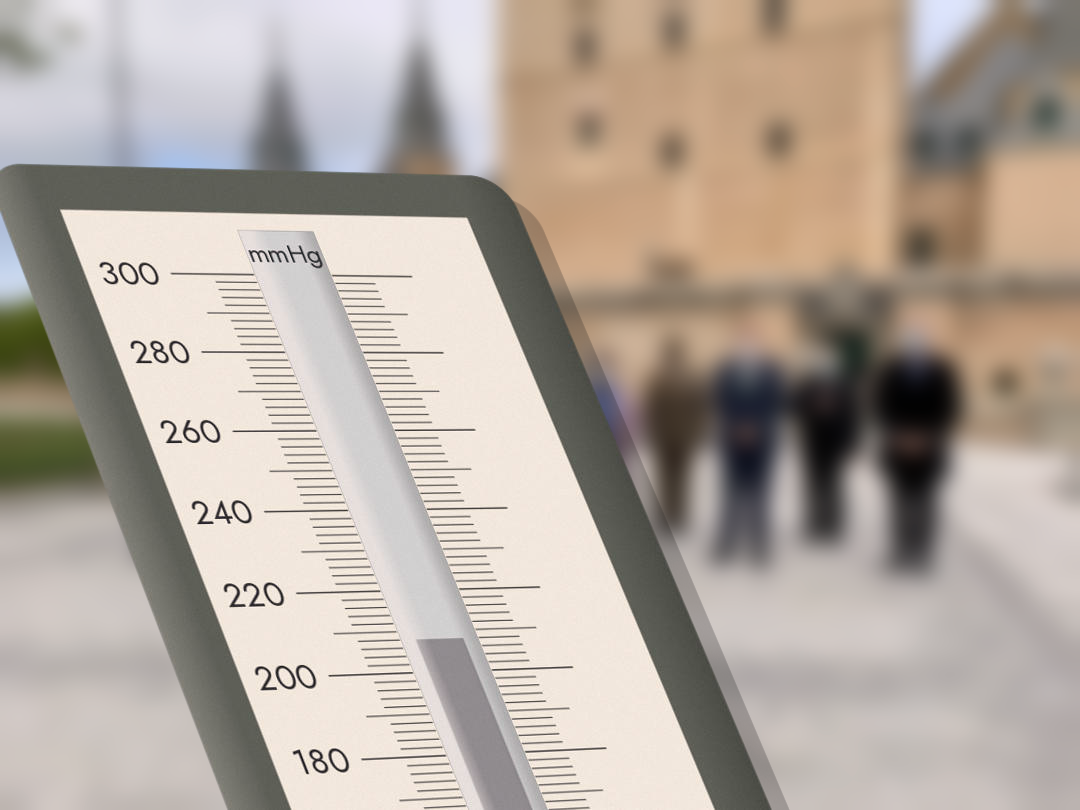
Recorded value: 208,mmHg
